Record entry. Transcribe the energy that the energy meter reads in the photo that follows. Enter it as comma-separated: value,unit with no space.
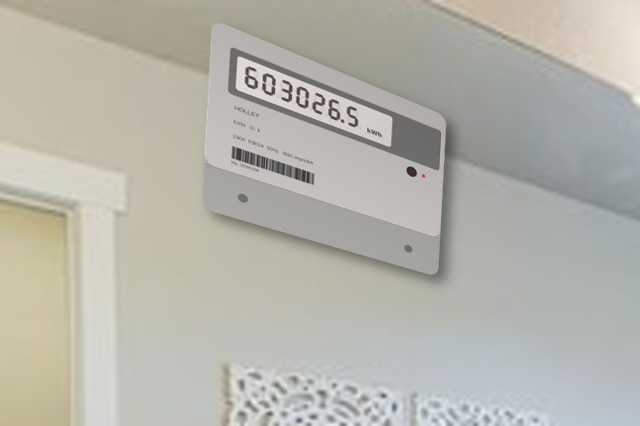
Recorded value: 603026.5,kWh
